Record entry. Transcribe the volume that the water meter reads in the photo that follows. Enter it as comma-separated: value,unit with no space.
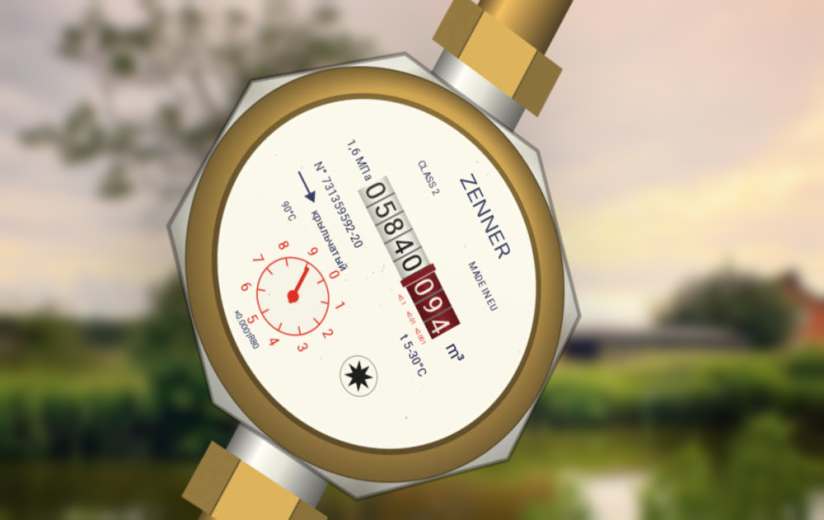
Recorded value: 5840.0939,m³
